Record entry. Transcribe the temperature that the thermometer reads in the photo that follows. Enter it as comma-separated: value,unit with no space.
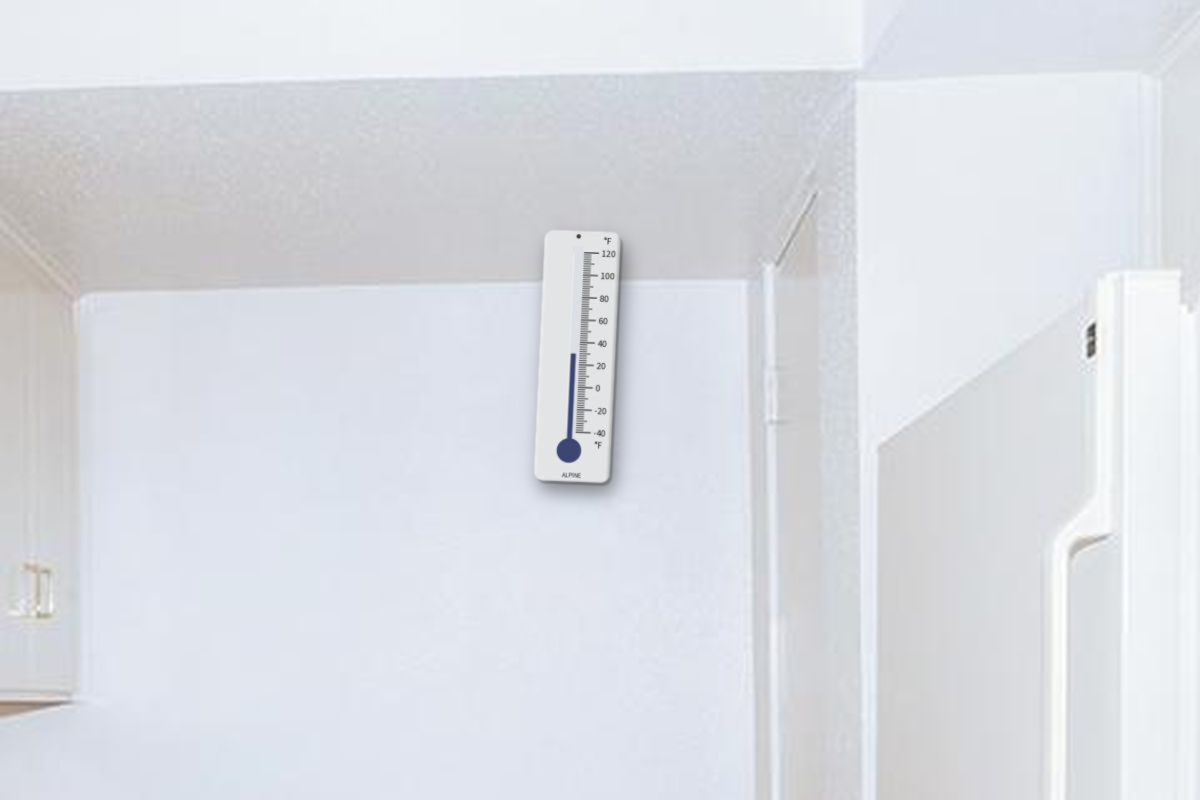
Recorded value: 30,°F
